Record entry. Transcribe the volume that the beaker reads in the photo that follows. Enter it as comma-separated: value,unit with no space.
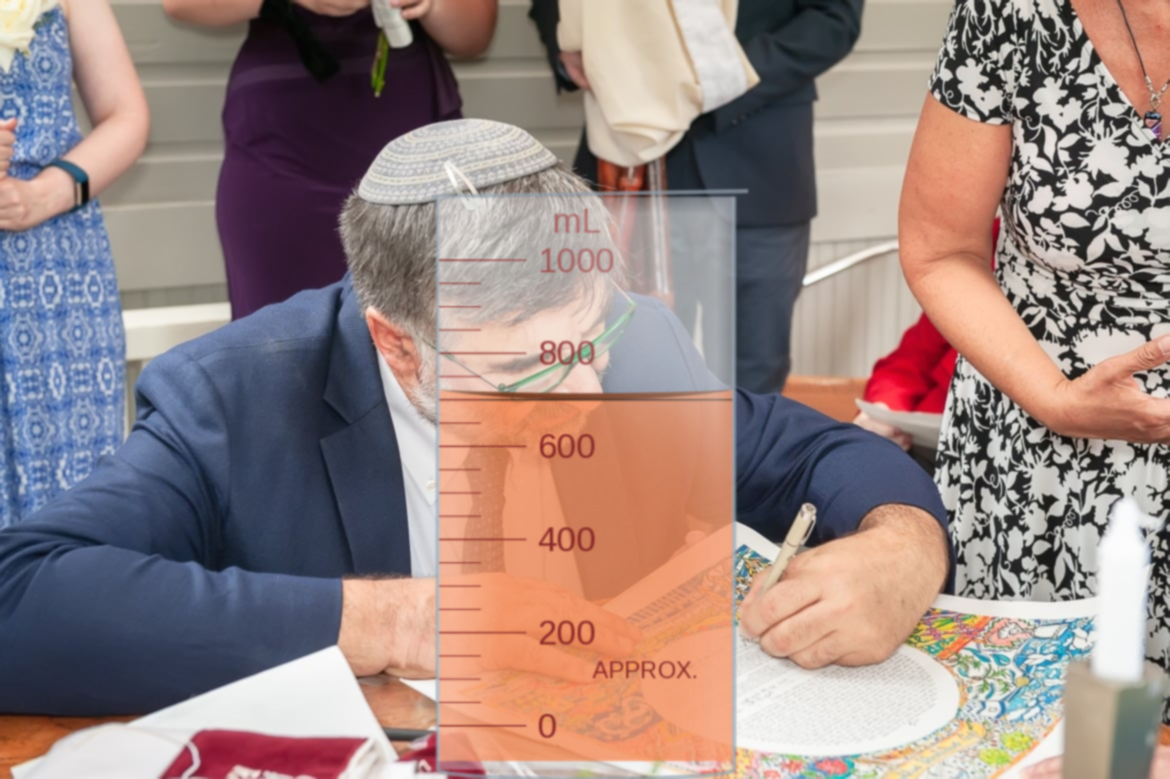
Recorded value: 700,mL
